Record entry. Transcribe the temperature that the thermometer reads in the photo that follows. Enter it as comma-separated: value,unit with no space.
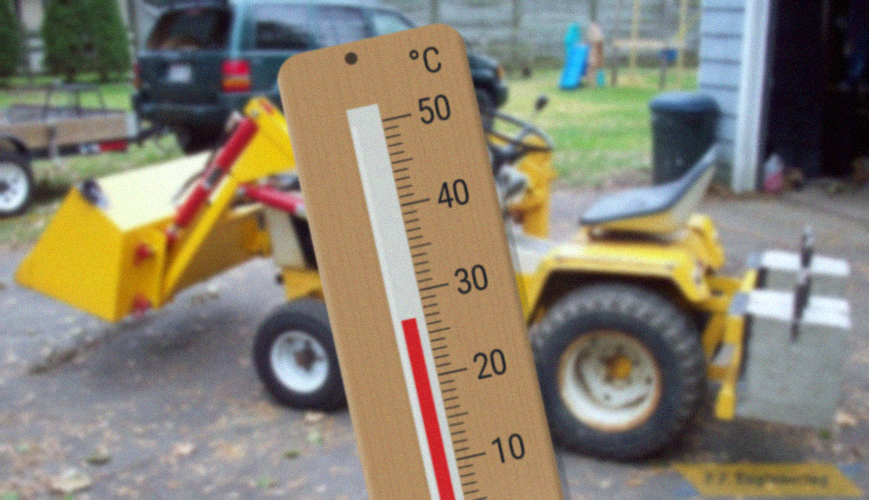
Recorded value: 27,°C
